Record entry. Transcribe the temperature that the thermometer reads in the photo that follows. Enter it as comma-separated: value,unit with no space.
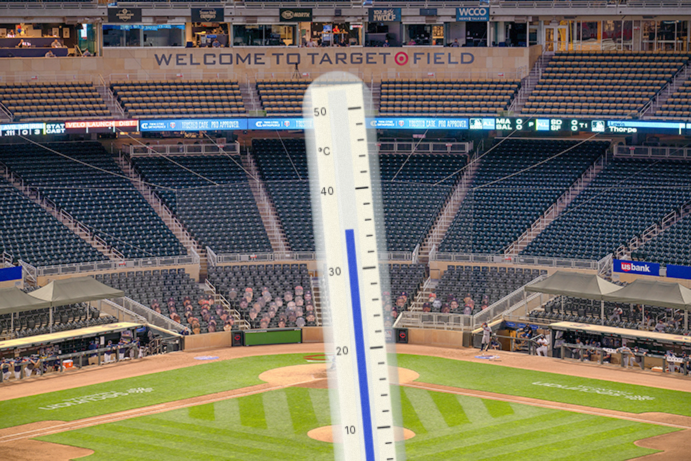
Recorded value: 35,°C
